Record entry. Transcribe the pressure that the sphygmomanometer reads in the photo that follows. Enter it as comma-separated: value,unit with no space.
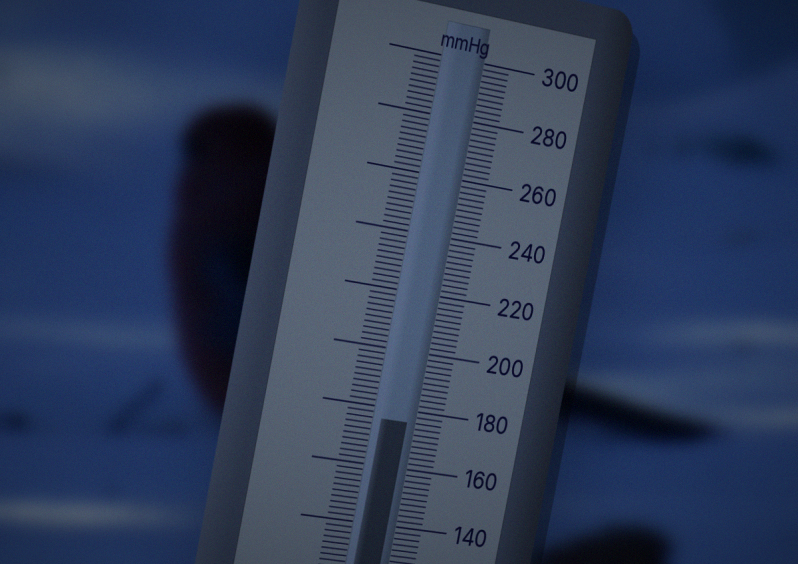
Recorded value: 176,mmHg
